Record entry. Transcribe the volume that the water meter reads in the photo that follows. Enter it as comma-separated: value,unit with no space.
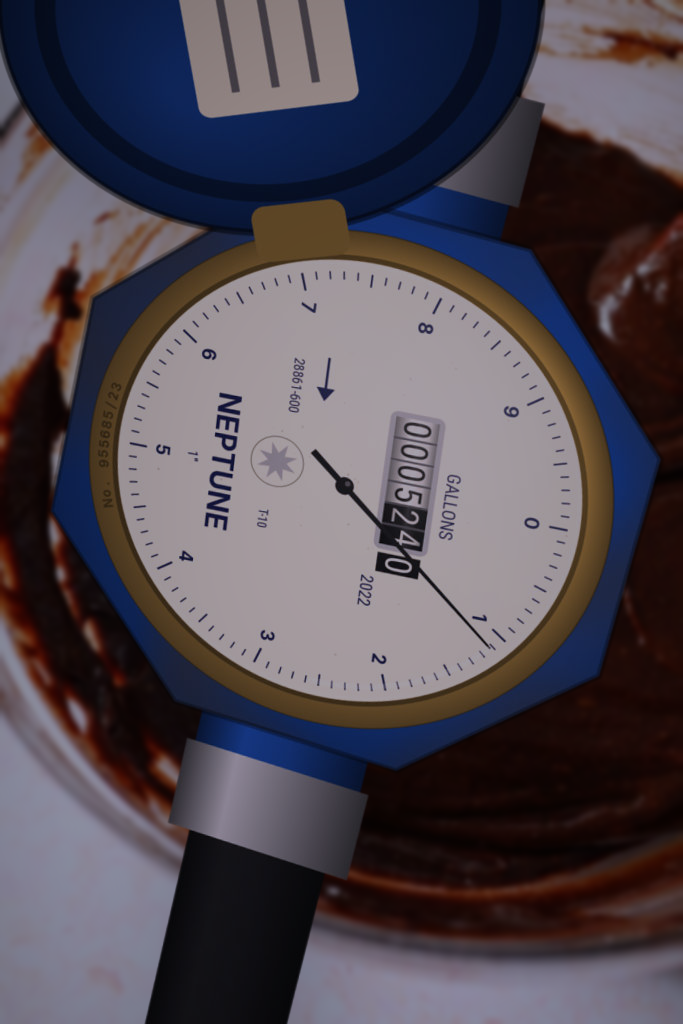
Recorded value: 5241.1,gal
